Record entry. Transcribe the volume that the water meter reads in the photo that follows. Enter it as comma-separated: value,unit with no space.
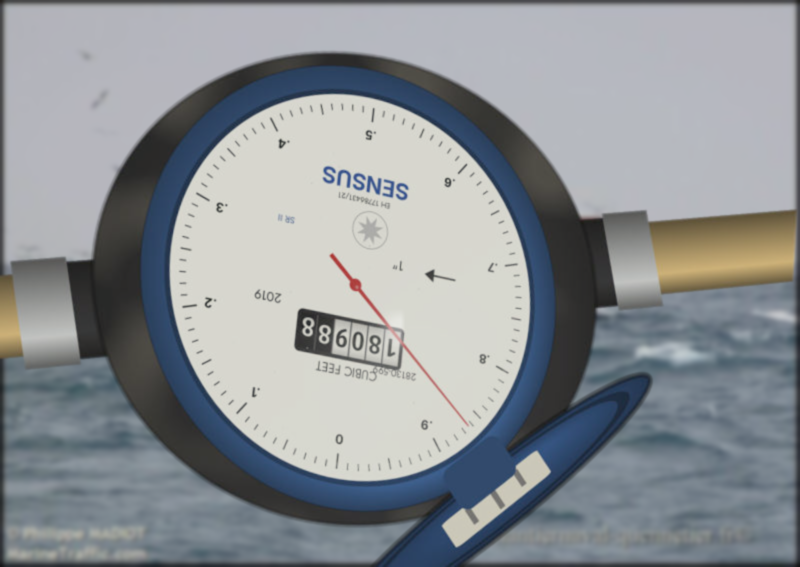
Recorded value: 180987.86,ft³
